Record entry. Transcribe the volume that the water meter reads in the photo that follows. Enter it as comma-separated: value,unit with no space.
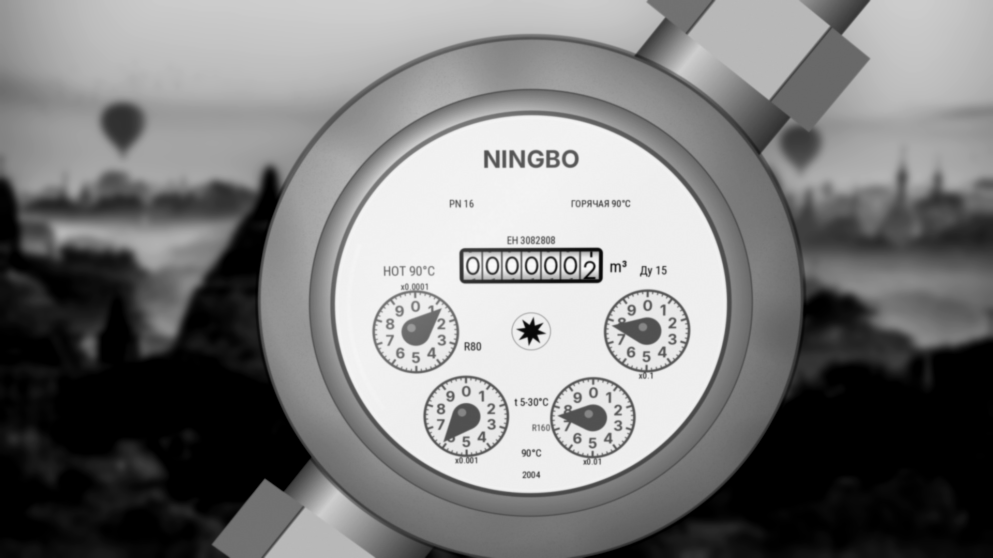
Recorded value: 1.7761,m³
